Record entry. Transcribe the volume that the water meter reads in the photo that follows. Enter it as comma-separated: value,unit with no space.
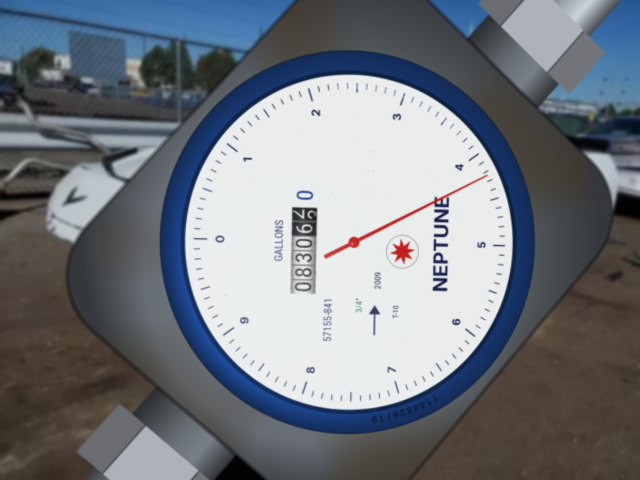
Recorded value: 830624.2,gal
